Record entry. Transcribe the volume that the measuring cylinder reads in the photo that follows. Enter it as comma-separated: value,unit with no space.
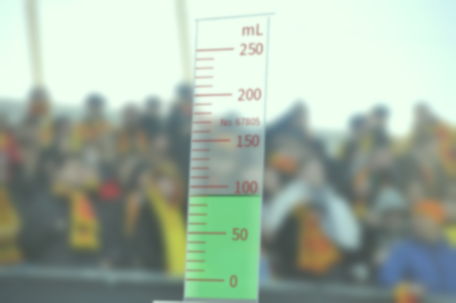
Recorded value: 90,mL
